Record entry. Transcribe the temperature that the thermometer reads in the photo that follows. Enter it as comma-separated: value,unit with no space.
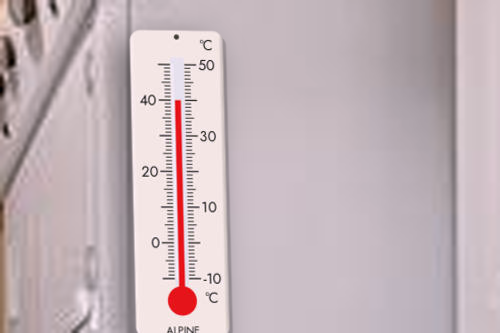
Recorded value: 40,°C
